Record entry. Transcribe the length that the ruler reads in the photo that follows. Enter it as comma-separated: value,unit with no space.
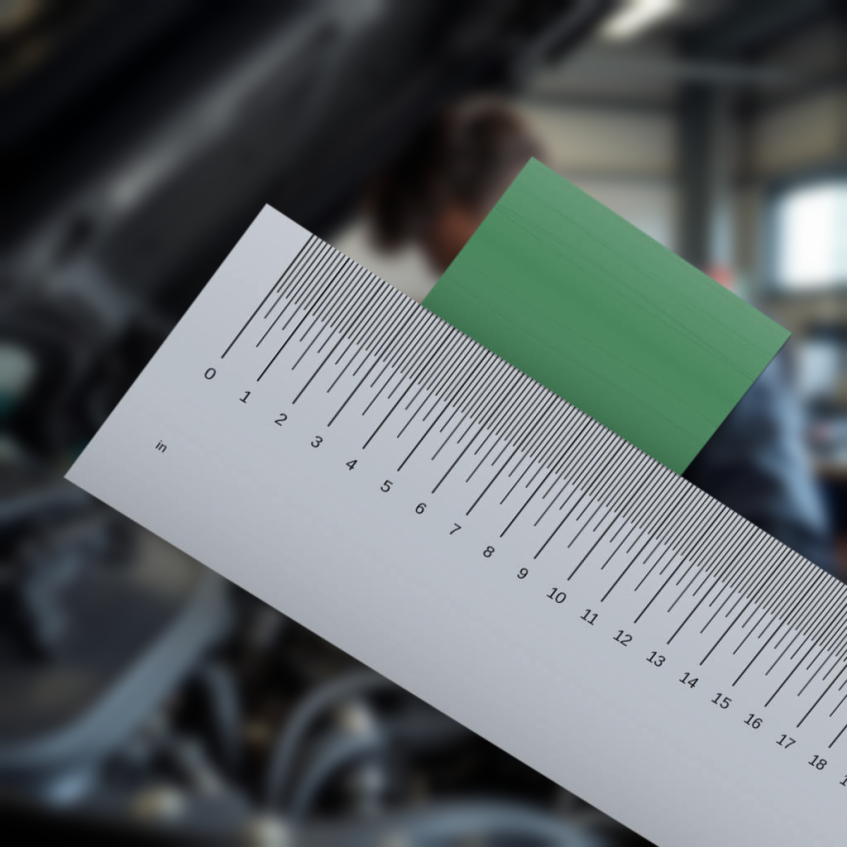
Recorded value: 7.625,in
